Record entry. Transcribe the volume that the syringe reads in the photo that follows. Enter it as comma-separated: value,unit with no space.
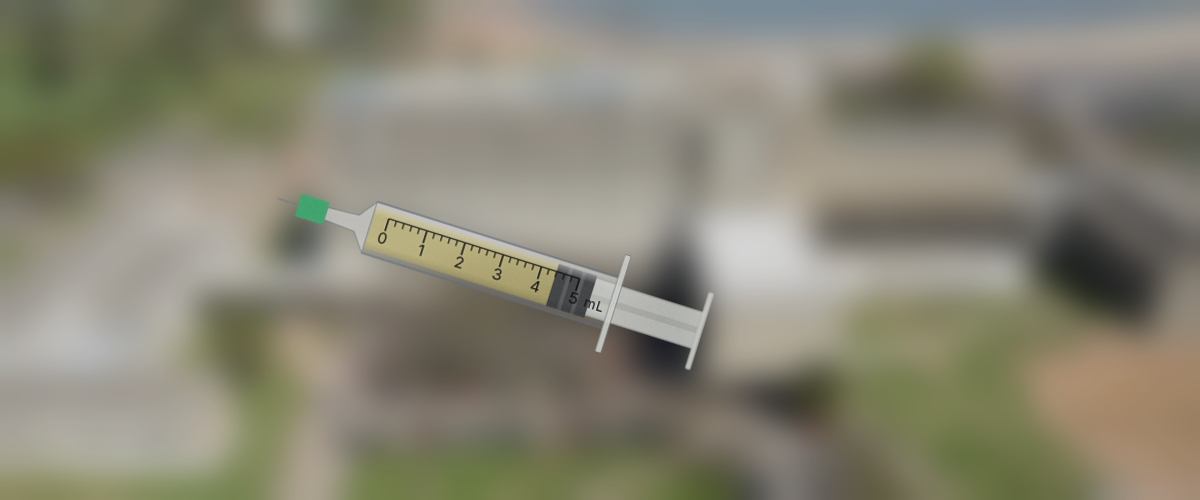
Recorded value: 4.4,mL
